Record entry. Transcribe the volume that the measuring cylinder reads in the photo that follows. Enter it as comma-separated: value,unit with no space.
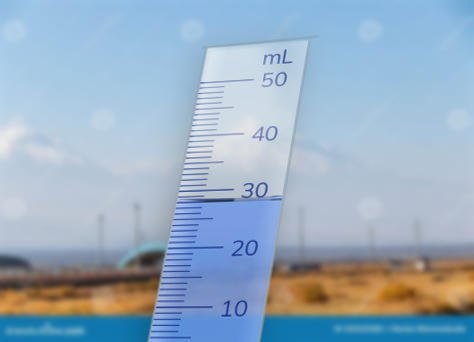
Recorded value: 28,mL
